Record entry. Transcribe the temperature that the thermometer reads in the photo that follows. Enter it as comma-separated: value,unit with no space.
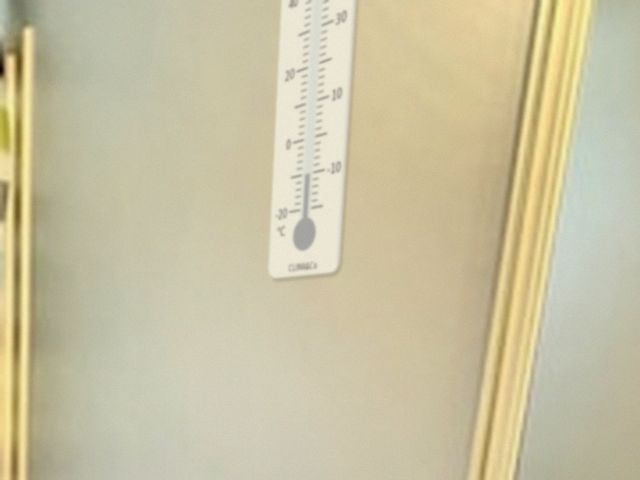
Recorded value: -10,°C
